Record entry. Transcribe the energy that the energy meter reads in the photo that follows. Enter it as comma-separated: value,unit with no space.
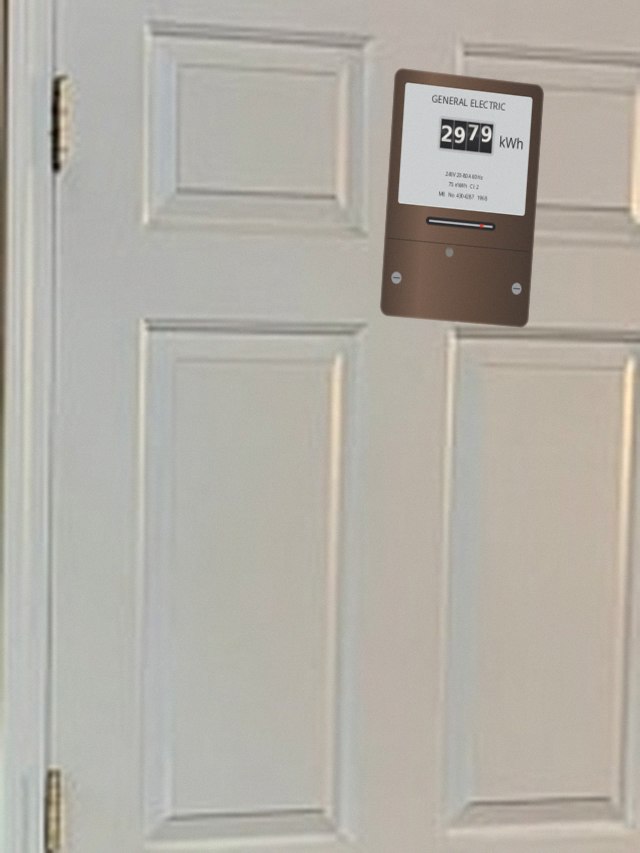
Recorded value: 2979,kWh
